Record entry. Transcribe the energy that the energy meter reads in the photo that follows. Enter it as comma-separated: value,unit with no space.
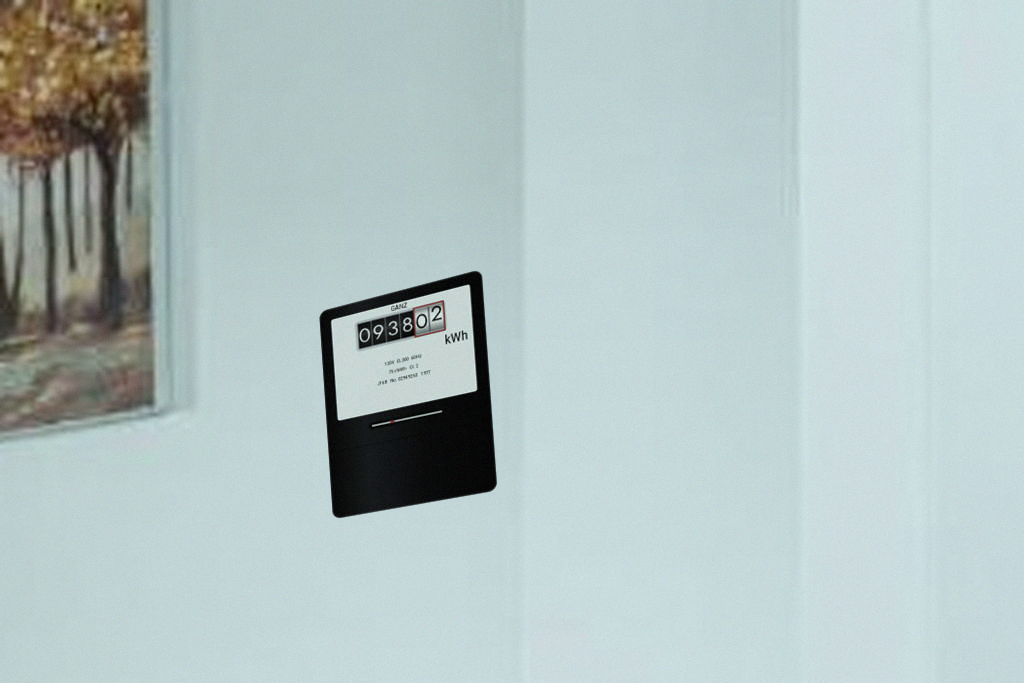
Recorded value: 938.02,kWh
